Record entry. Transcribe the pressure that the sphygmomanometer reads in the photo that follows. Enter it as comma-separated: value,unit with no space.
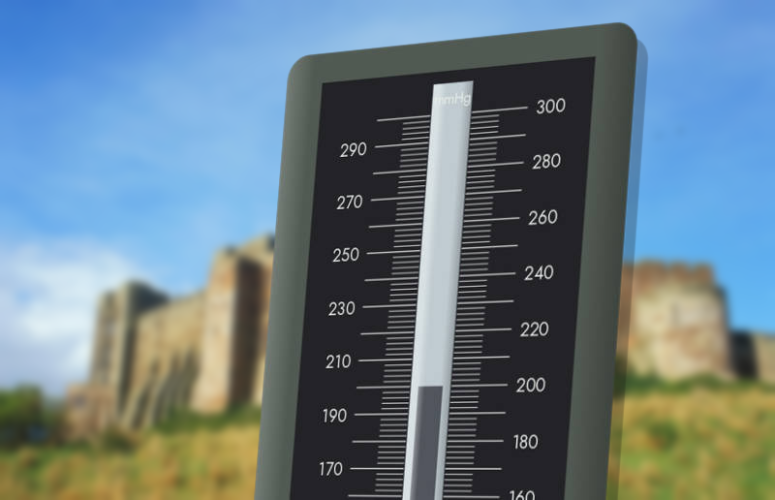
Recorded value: 200,mmHg
